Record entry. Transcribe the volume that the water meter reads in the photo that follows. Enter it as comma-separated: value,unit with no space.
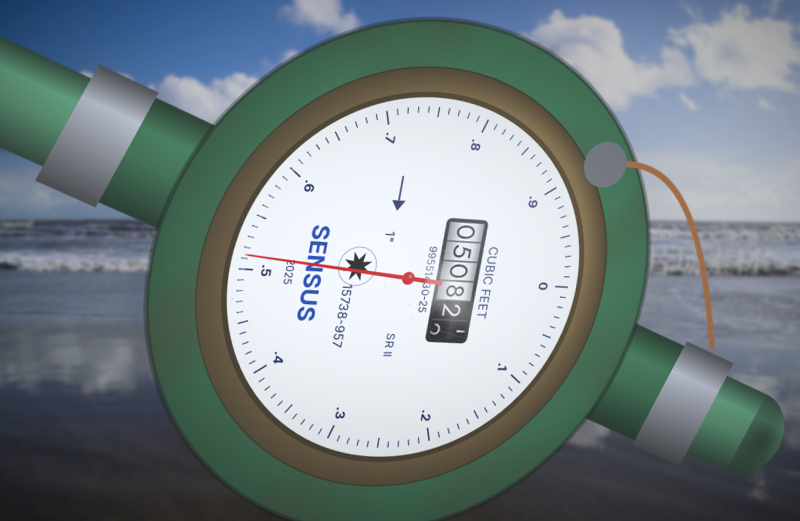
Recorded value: 50821.51,ft³
